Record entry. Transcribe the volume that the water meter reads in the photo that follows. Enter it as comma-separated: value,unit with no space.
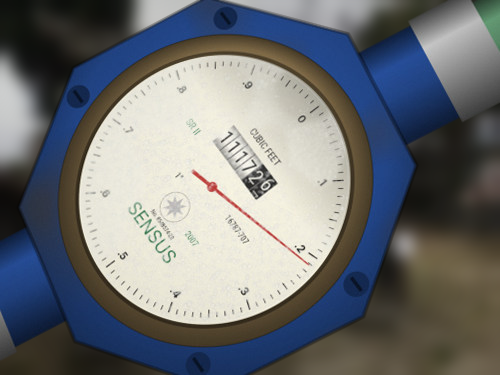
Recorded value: 111726.21,ft³
